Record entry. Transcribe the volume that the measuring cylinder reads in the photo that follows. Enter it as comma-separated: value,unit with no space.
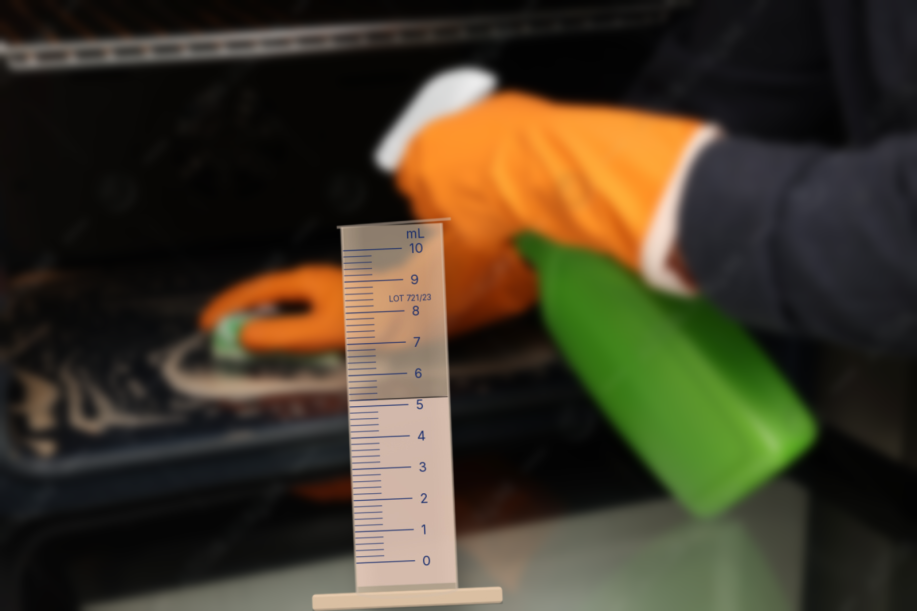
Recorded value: 5.2,mL
